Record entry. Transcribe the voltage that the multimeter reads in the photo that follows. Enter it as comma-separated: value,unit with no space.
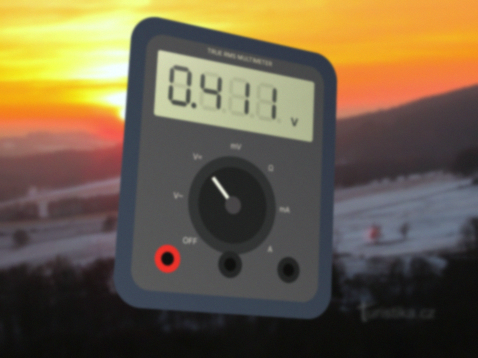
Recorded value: 0.411,V
